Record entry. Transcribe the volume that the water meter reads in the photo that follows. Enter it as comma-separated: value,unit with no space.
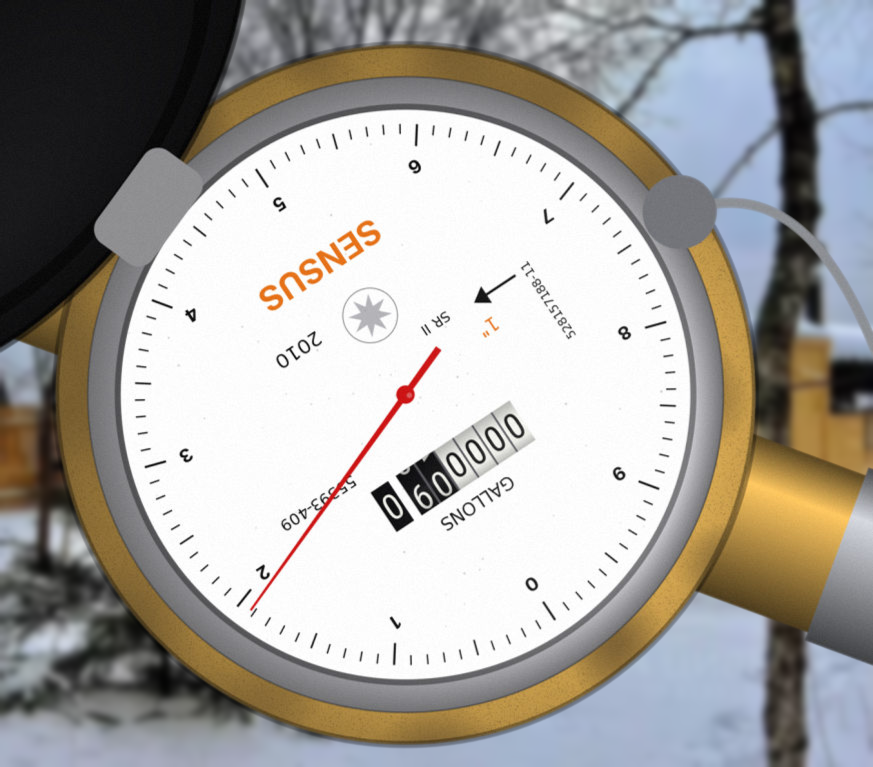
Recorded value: 91.9,gal
